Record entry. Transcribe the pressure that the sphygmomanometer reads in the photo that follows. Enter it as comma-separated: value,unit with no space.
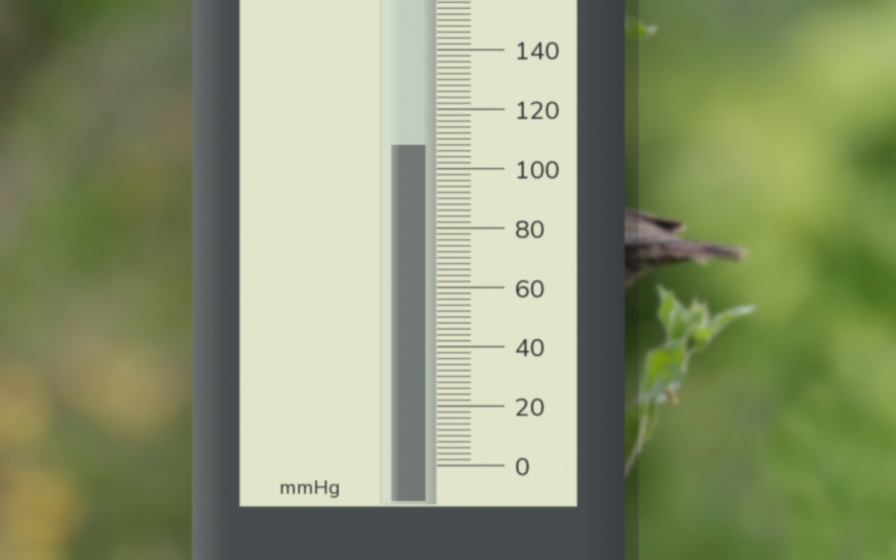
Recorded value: 108,mmHg
